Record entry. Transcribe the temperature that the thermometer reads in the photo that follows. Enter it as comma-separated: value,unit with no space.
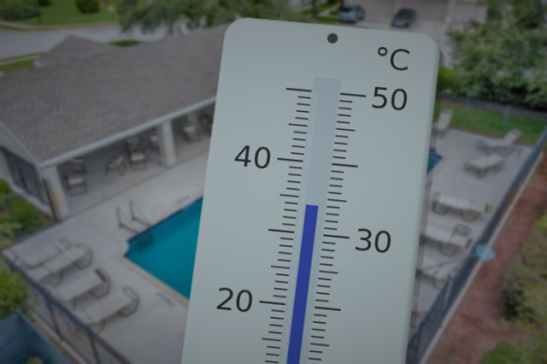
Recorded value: 34,°C
